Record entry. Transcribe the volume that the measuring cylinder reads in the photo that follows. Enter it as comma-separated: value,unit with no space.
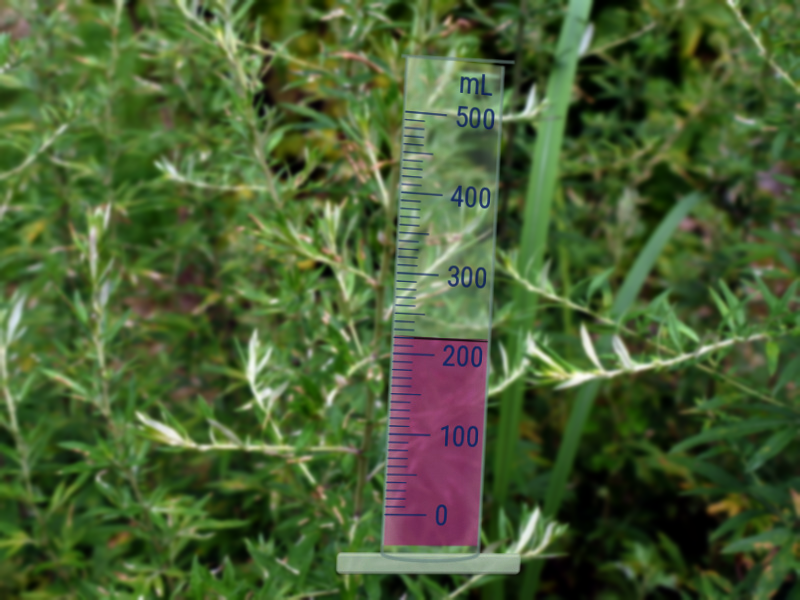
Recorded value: 220,mL
